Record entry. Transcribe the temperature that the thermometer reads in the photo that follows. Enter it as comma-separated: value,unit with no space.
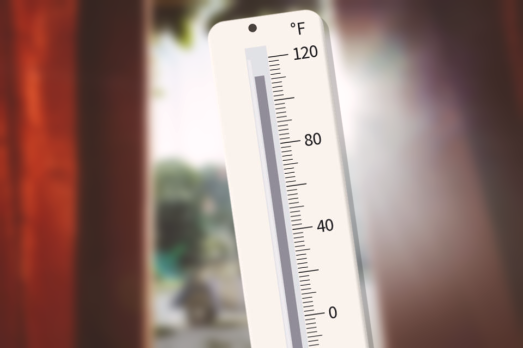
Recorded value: 112,°F
